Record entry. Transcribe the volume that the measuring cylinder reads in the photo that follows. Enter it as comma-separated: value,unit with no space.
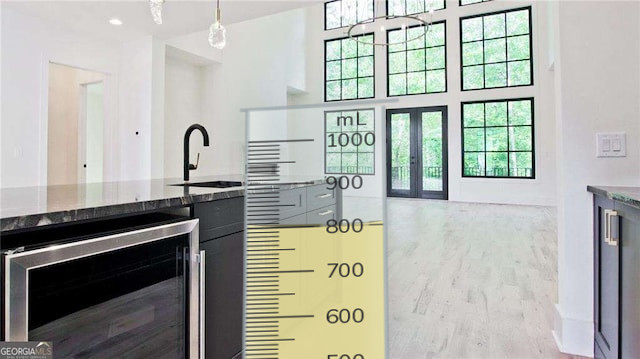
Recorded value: 800,mL
